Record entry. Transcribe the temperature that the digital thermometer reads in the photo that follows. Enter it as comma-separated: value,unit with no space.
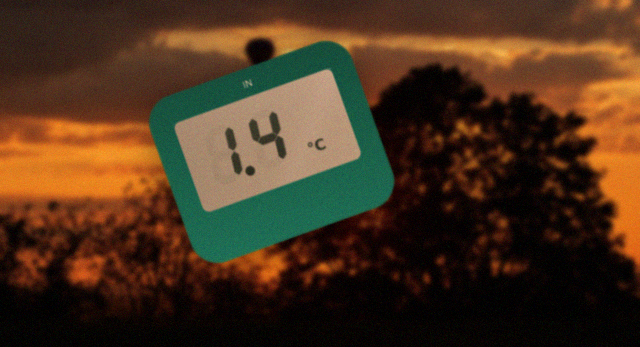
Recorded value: 1.4,°C
